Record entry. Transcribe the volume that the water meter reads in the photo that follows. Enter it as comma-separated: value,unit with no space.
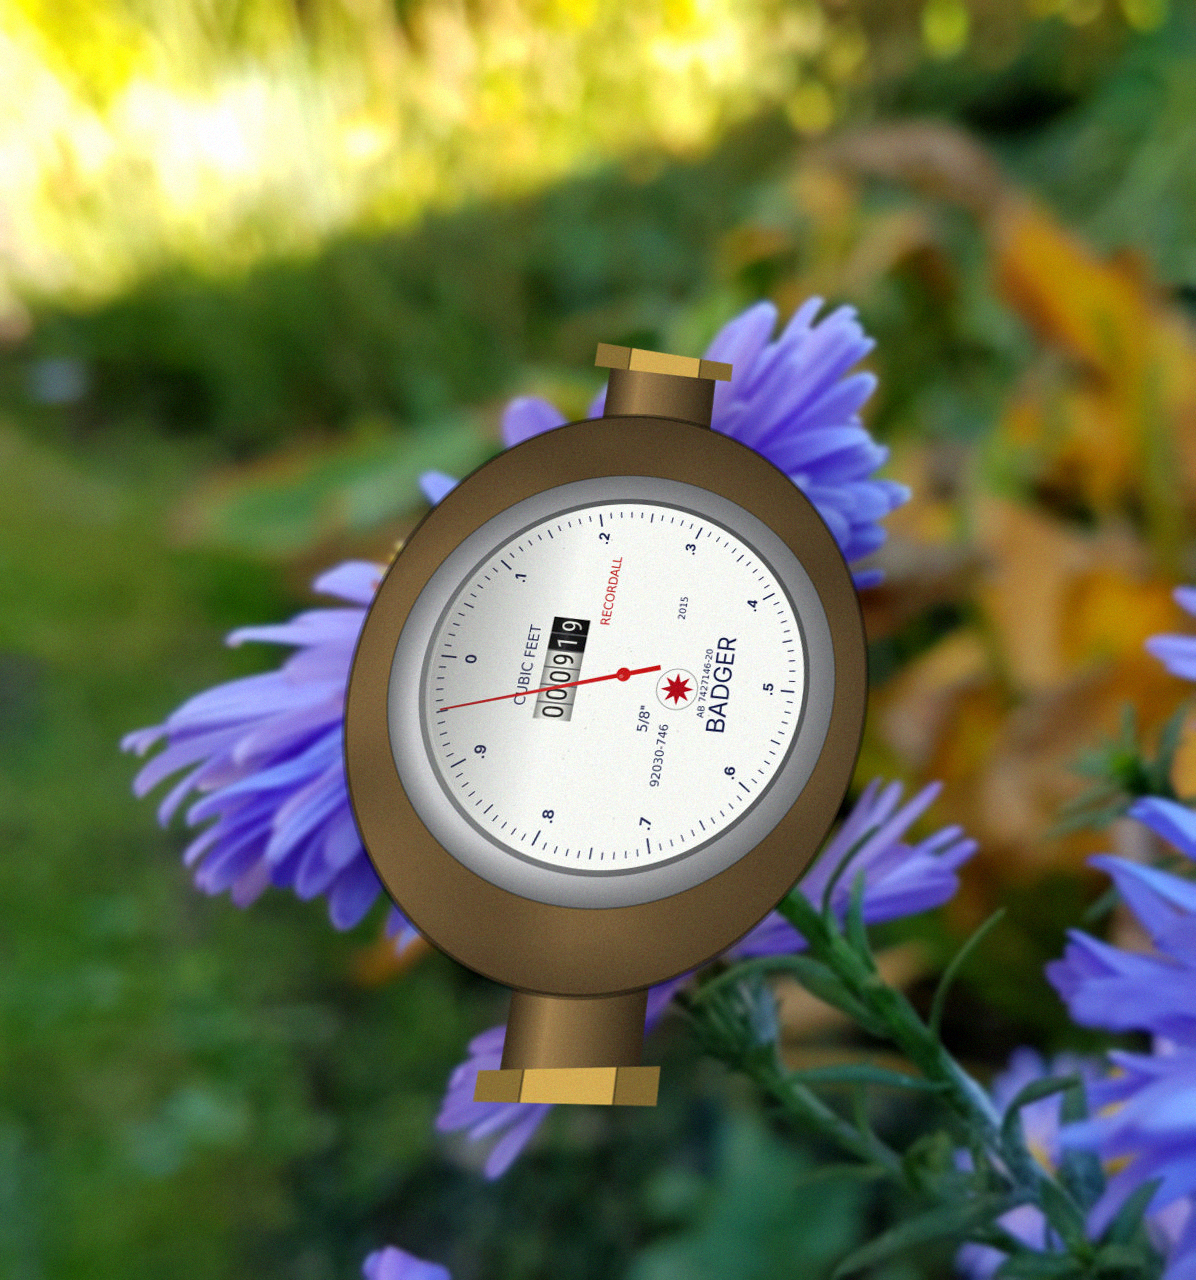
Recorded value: 918.95,ft³
